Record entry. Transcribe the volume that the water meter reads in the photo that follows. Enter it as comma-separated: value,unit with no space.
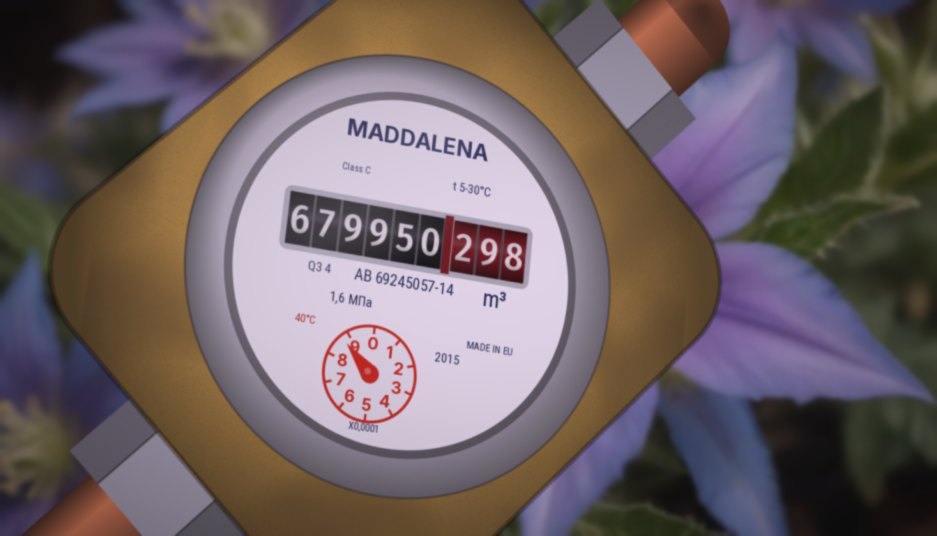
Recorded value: 679950.2988,m³
